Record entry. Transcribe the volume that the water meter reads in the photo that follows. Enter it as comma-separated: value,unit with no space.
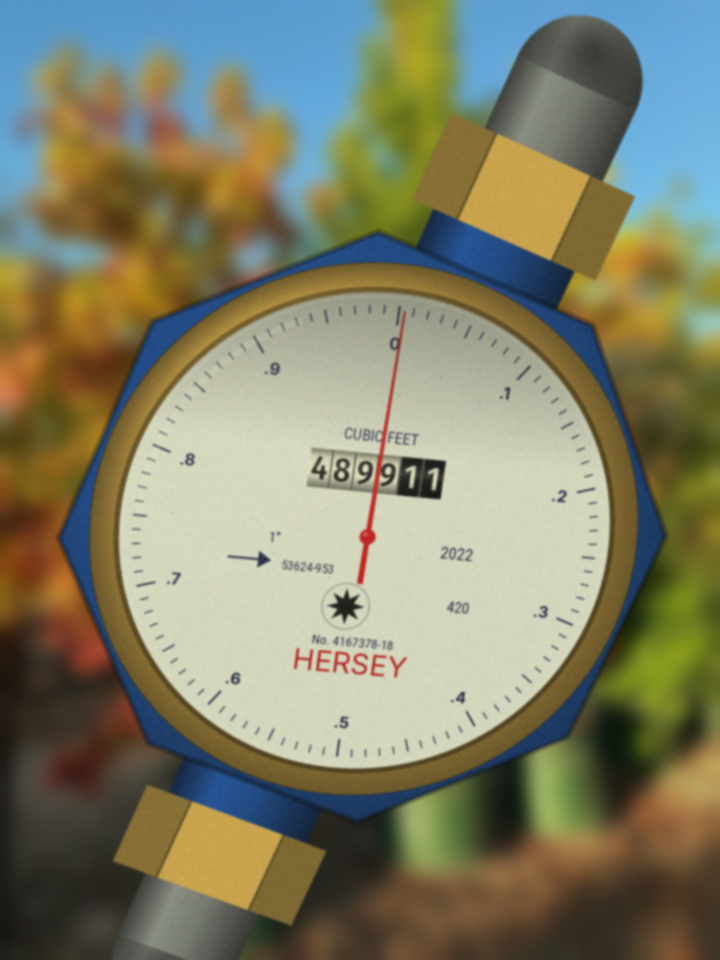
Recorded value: 489911.00,ft³
